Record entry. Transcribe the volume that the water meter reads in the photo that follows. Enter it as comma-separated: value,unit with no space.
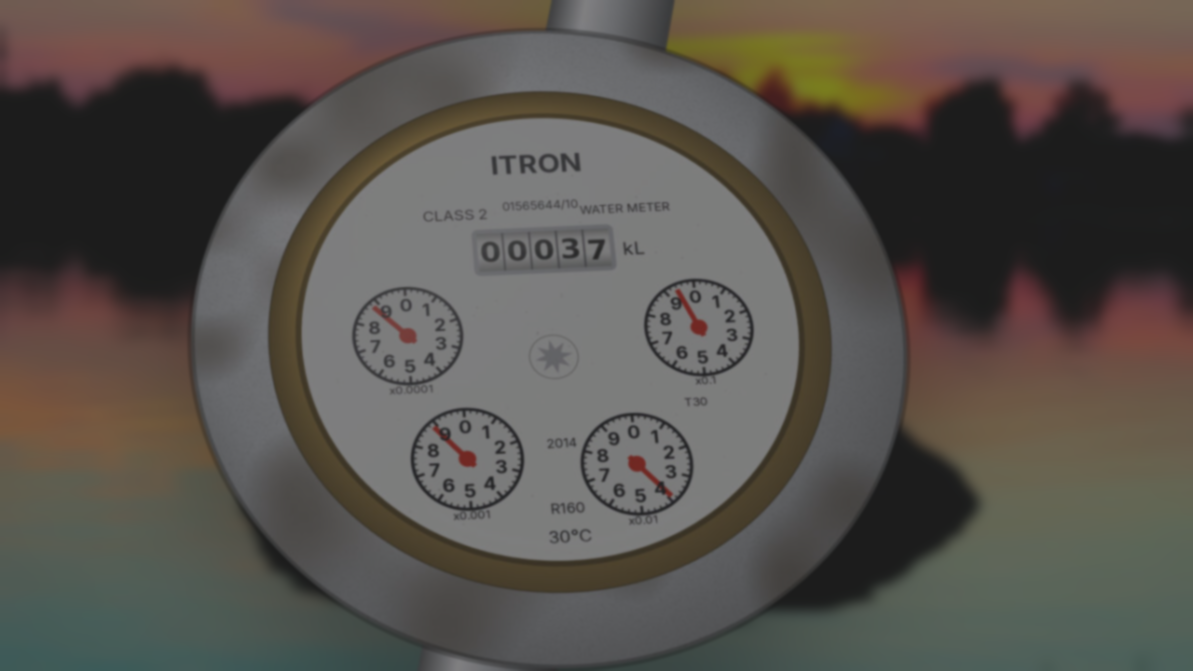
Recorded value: 36.9388,kL
